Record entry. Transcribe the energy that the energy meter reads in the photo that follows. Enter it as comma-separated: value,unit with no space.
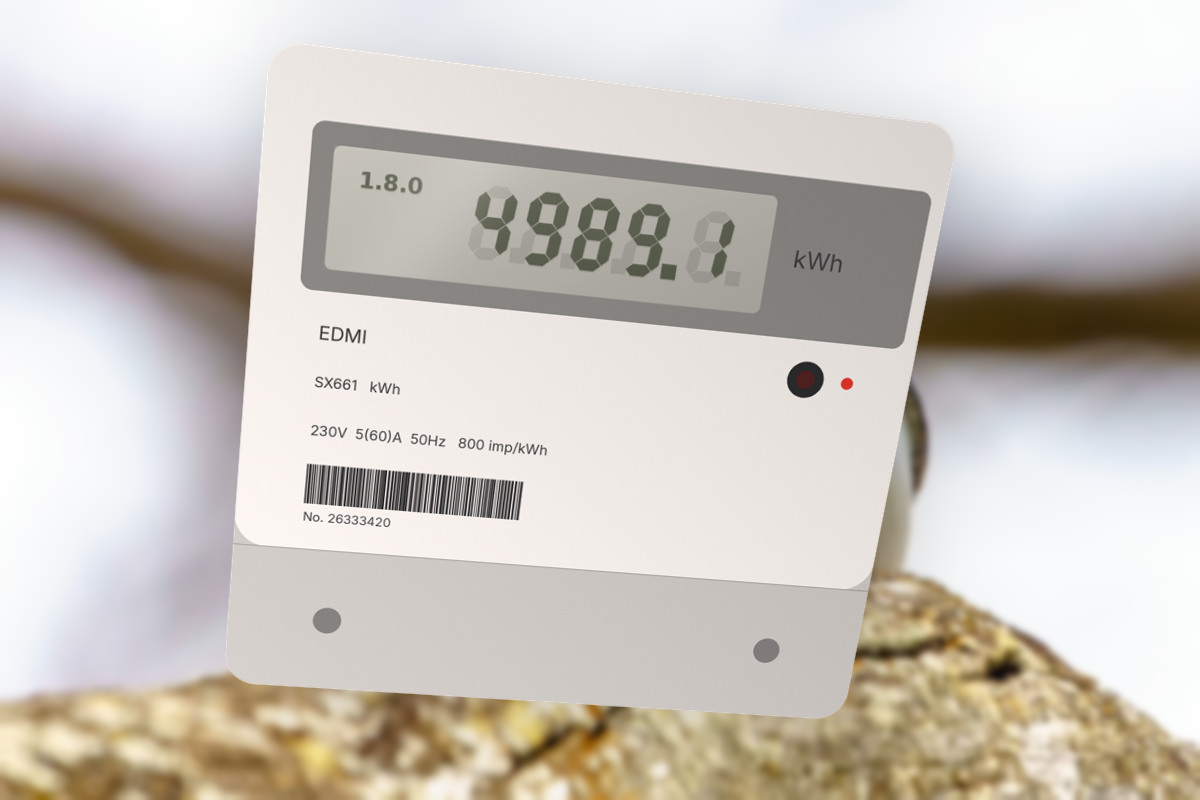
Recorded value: 4989.1,kWh
